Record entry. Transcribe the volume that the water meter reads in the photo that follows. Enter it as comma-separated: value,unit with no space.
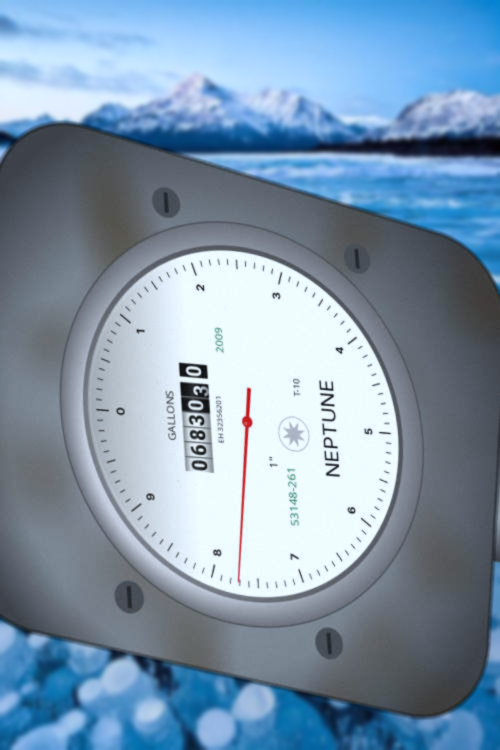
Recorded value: 683027.7,gal
